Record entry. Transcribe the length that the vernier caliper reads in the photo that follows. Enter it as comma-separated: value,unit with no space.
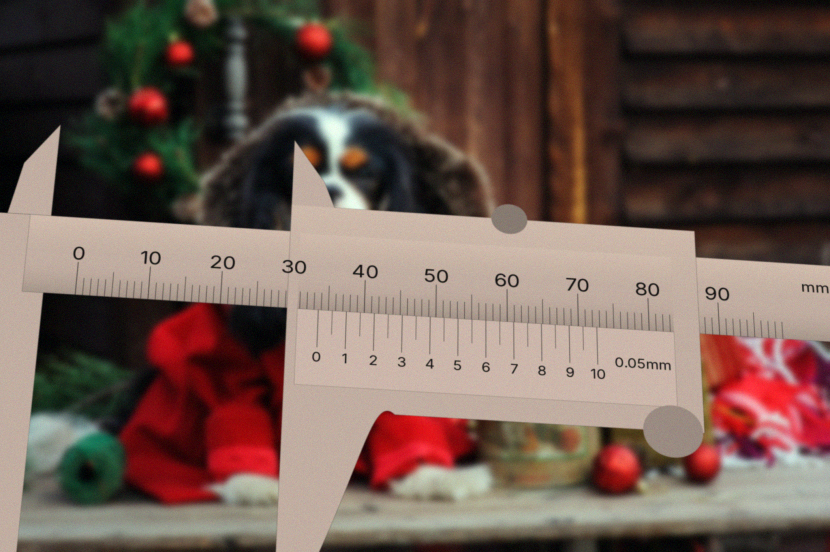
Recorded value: 33.6,mm
